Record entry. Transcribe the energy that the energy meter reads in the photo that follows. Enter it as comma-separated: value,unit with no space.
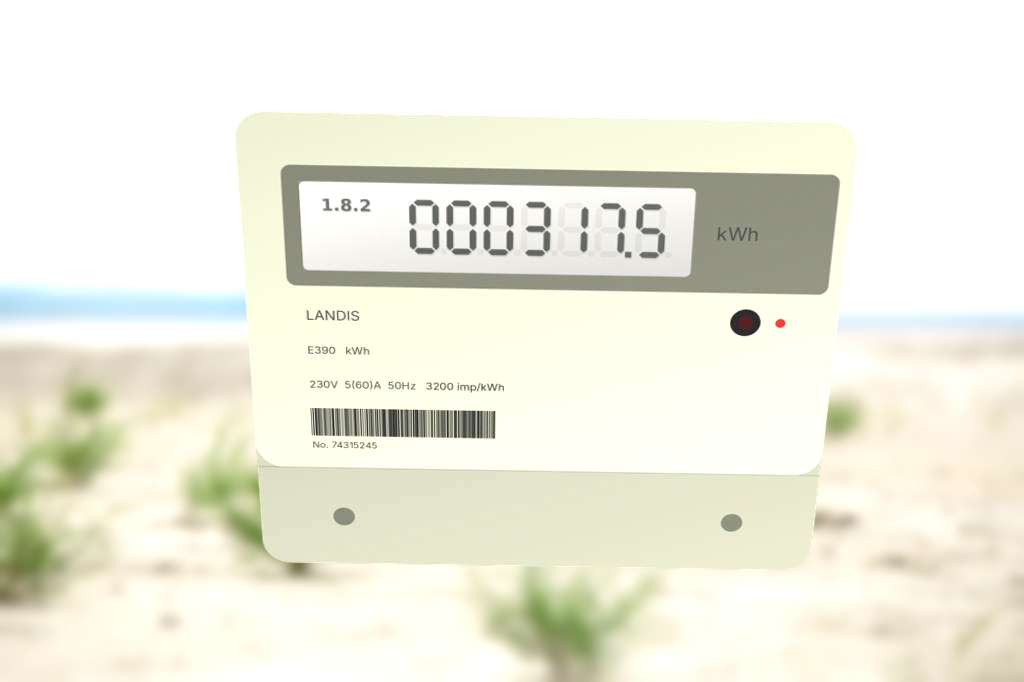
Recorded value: 317.5,kWh
